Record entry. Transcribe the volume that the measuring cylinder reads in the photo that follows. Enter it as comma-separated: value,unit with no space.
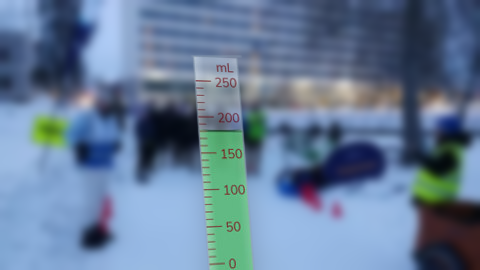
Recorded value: 180,mL
